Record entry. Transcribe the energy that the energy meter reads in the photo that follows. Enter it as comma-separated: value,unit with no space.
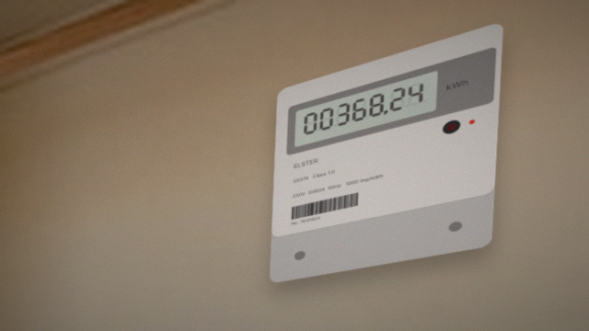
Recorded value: 368.24,kWh
